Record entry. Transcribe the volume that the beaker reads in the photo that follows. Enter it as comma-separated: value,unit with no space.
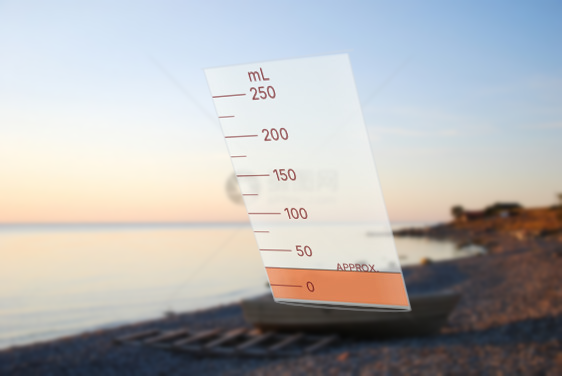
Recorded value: 25,mL
